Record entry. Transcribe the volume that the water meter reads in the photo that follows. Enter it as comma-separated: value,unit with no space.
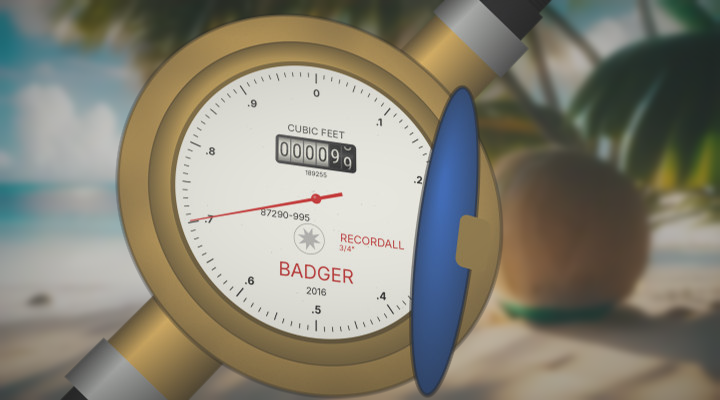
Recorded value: 98.70,ft³
